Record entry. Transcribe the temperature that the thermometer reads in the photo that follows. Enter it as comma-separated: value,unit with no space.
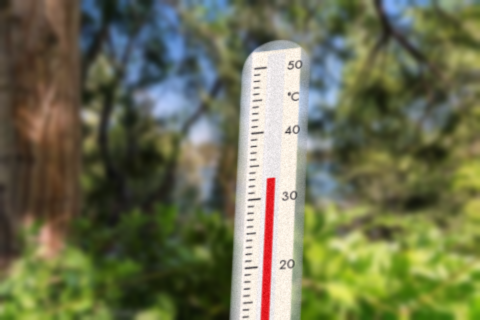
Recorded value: 33,°C
